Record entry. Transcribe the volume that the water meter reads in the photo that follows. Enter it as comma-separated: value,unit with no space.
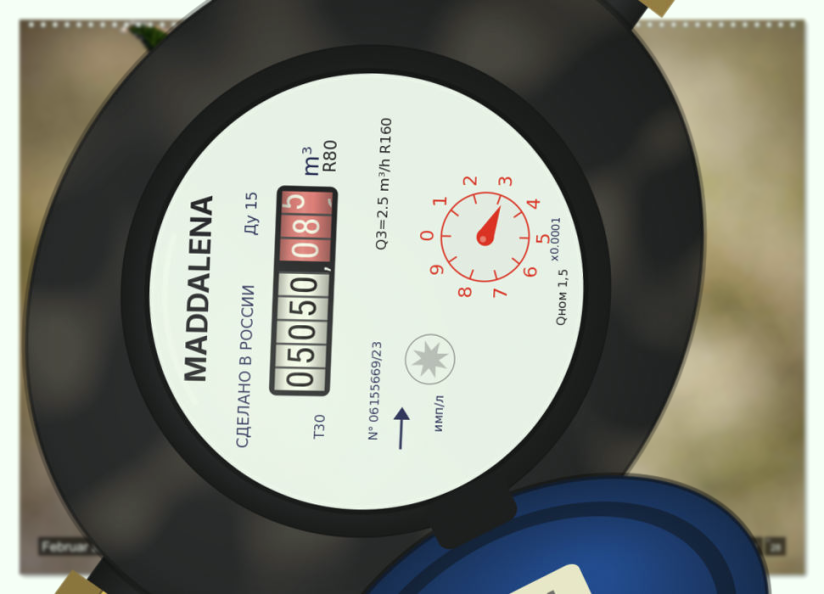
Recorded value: 5050.0853,m³
